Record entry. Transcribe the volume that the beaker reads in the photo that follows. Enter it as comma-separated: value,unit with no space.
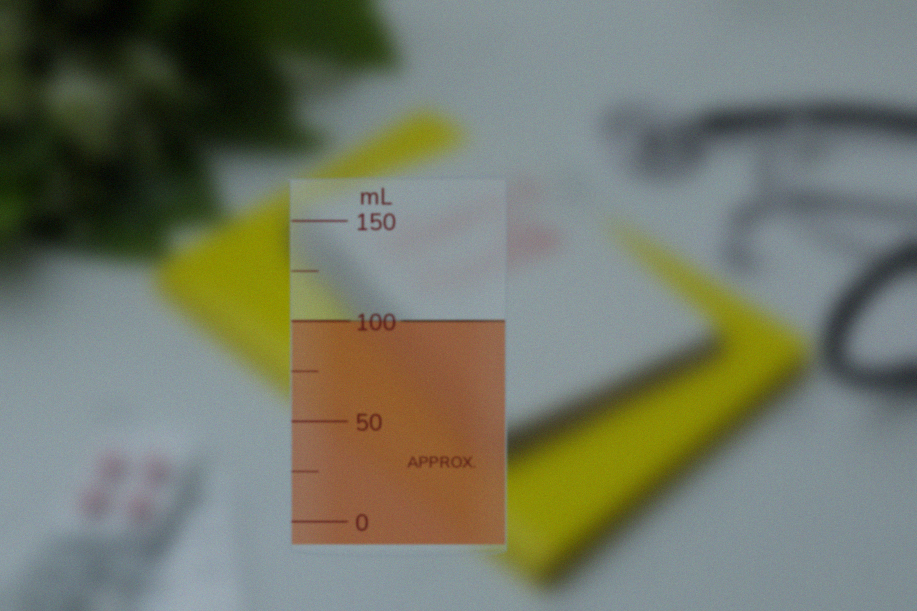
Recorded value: 100,mL
